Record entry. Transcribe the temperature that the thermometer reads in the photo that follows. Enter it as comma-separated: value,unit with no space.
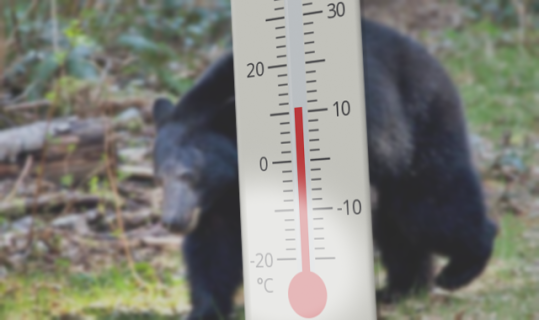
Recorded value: 11,°C
